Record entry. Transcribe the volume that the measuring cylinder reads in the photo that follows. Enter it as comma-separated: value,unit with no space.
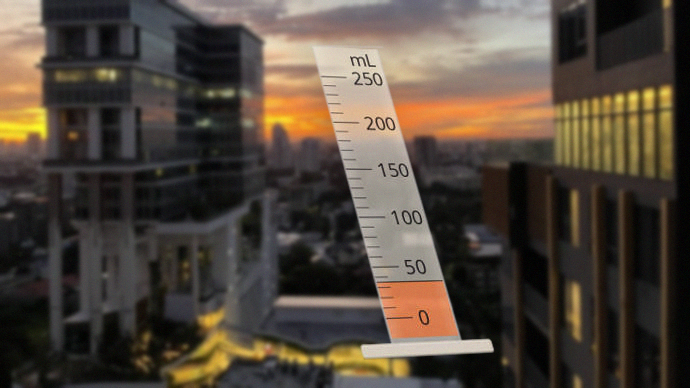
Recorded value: 35,mL
